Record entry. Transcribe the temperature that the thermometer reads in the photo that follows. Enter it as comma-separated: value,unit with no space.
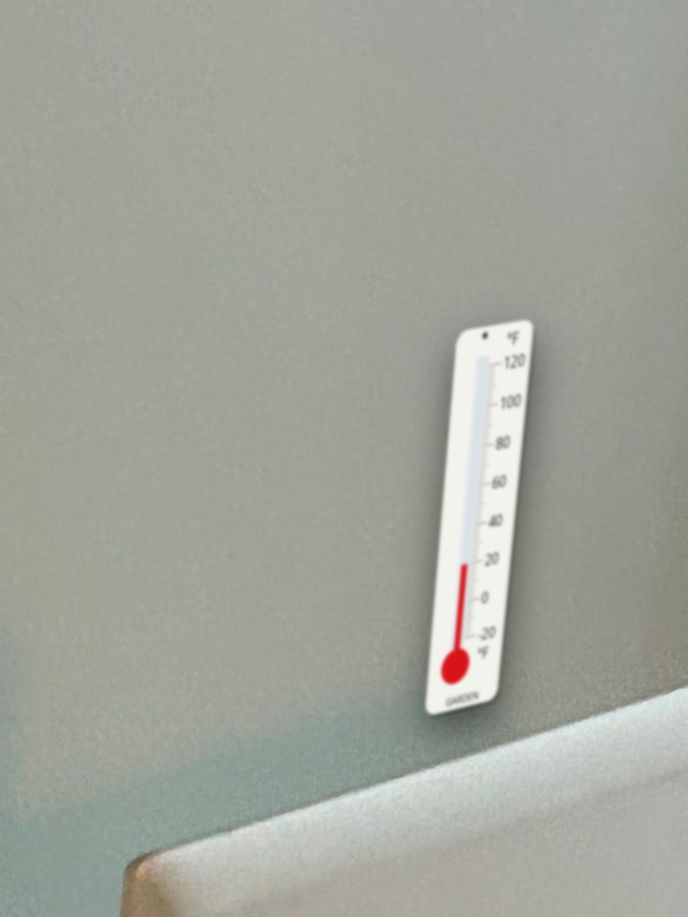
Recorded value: 20,°F
